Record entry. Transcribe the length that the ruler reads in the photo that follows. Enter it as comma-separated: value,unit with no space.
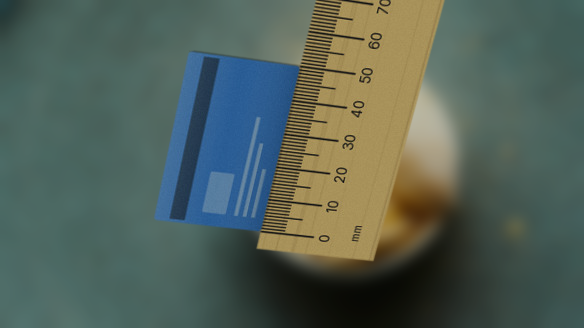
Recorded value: 50,mm
